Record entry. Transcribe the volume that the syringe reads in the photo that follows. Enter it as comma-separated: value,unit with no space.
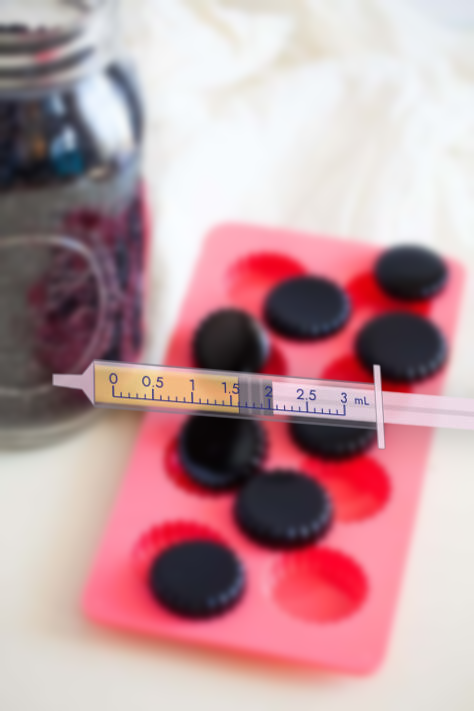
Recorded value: 1.6,mL
